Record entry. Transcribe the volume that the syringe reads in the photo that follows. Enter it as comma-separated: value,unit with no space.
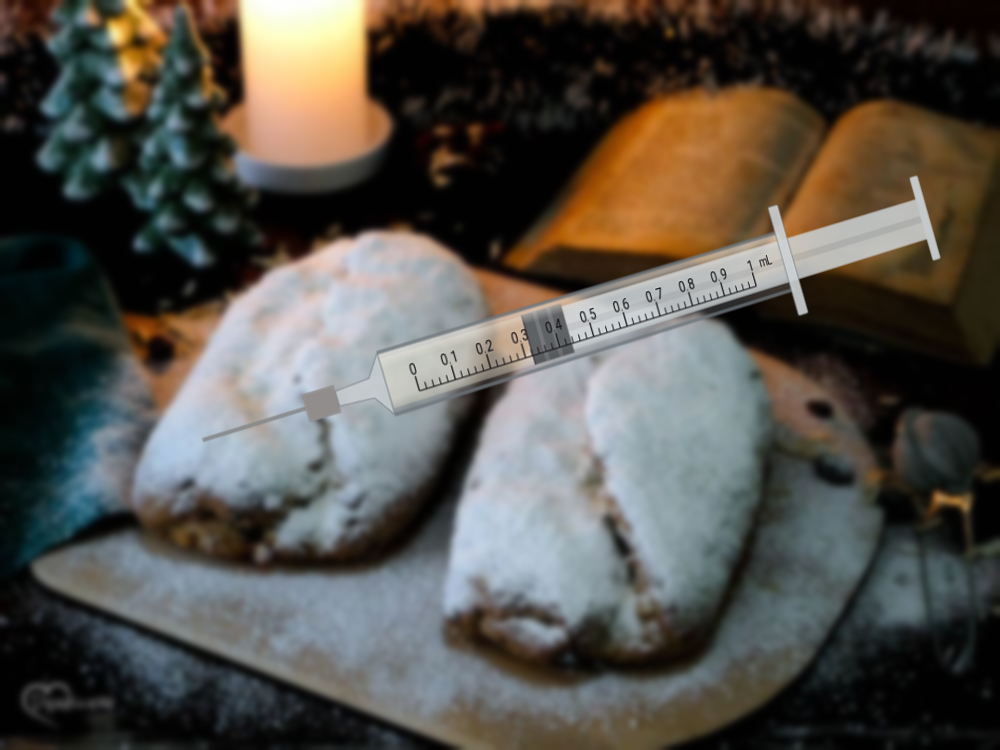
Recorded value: 0.32,mL
